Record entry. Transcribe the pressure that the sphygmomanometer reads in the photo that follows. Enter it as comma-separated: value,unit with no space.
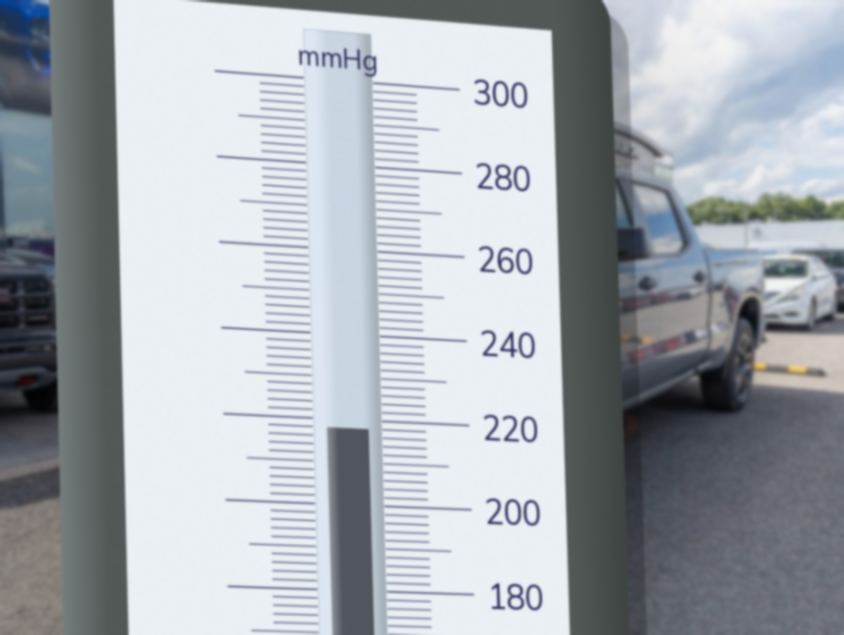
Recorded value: 218,mmHg
